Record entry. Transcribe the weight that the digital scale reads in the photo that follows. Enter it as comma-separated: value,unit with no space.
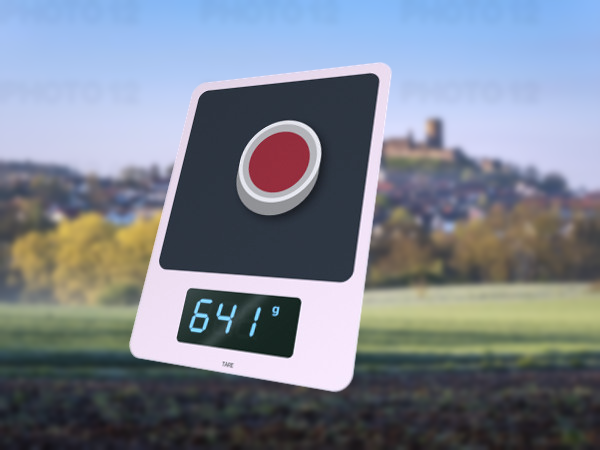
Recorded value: 641,g
